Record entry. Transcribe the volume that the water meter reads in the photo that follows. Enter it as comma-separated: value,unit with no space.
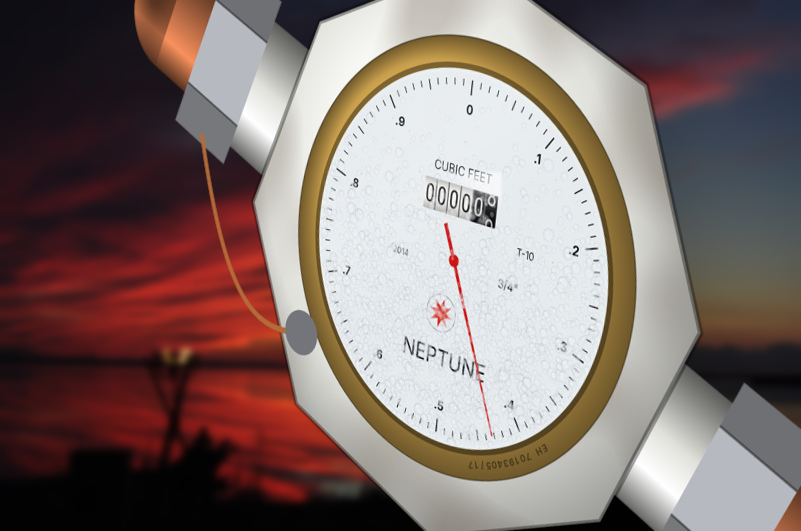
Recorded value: 8.43,ft³
